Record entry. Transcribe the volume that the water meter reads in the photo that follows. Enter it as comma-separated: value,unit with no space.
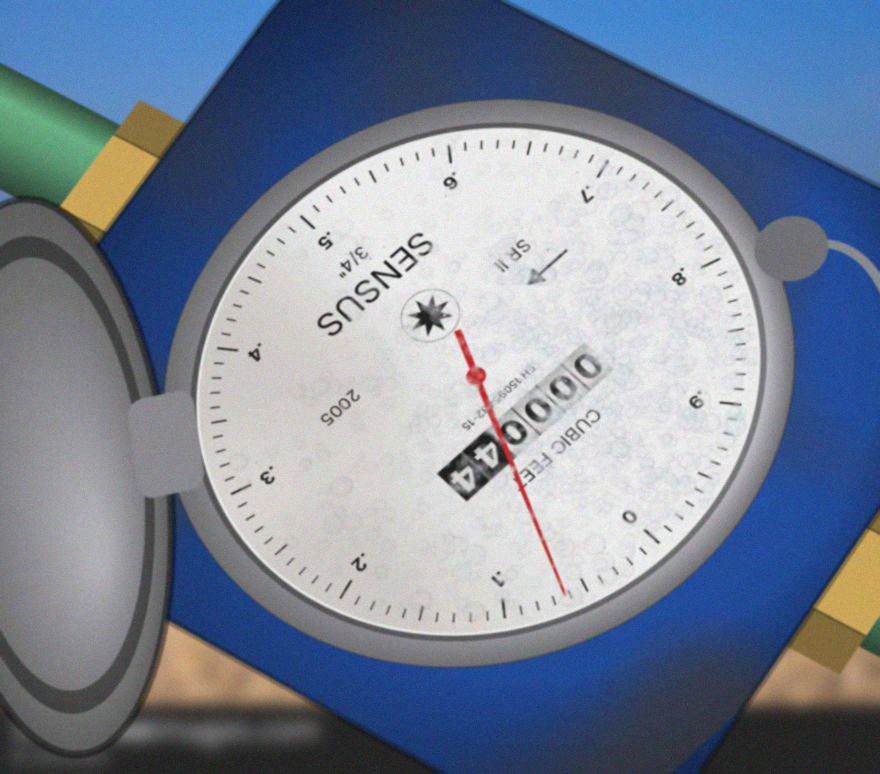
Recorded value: 44.06,ft³
